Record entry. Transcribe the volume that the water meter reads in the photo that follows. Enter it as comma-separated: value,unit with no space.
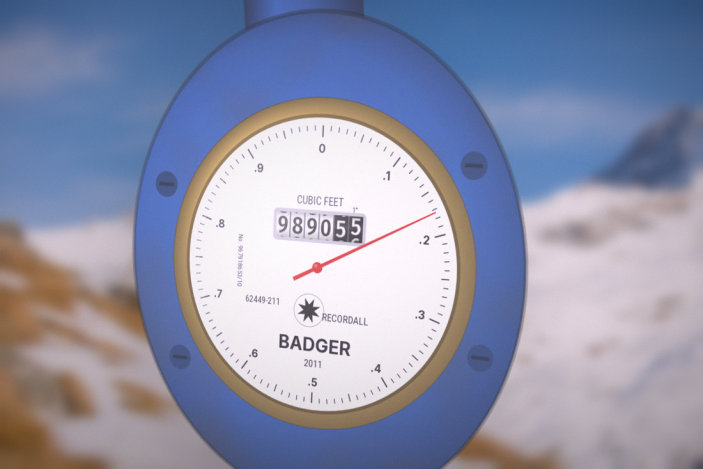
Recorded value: 989055.17,ft³
